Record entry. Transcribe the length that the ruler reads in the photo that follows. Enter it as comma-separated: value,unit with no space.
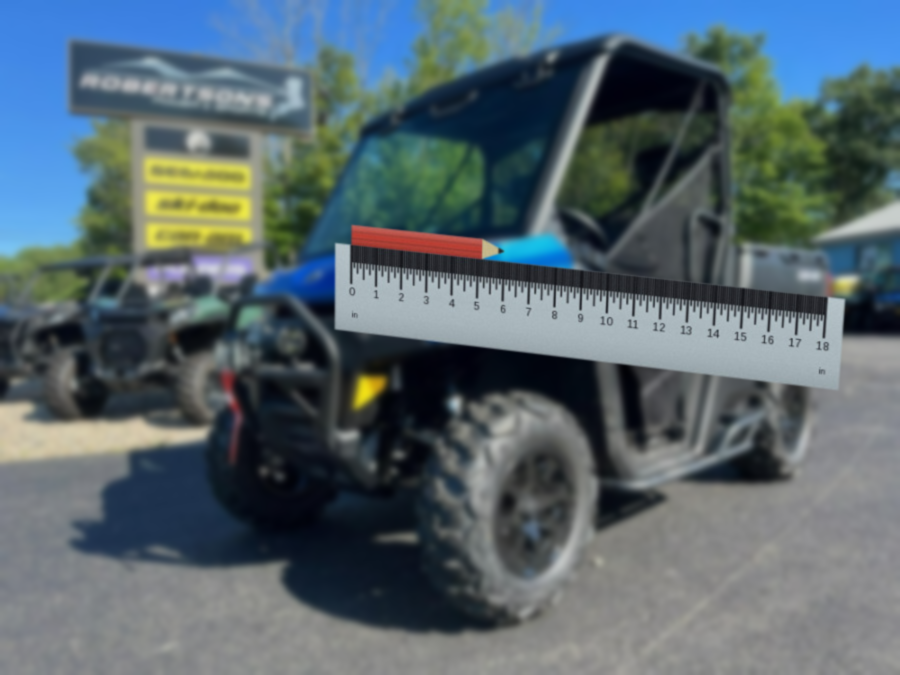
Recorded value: 6,in
